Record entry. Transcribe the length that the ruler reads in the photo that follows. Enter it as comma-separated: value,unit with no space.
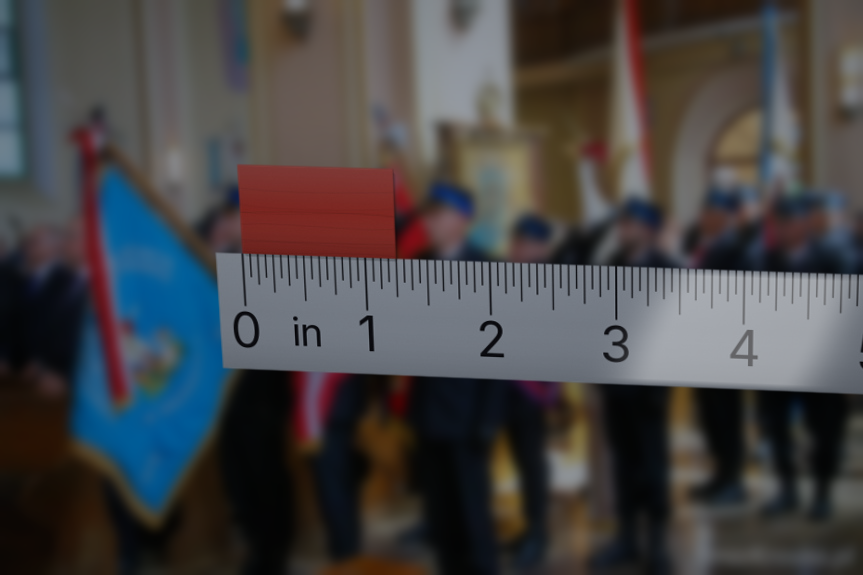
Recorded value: 1.25,in
